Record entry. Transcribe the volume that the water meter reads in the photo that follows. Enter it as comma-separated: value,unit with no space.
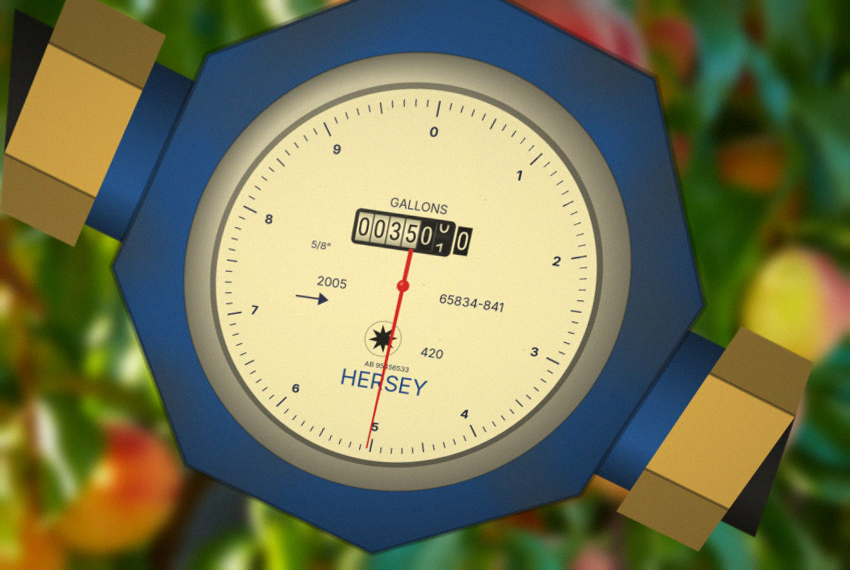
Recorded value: 35005.0,gal
